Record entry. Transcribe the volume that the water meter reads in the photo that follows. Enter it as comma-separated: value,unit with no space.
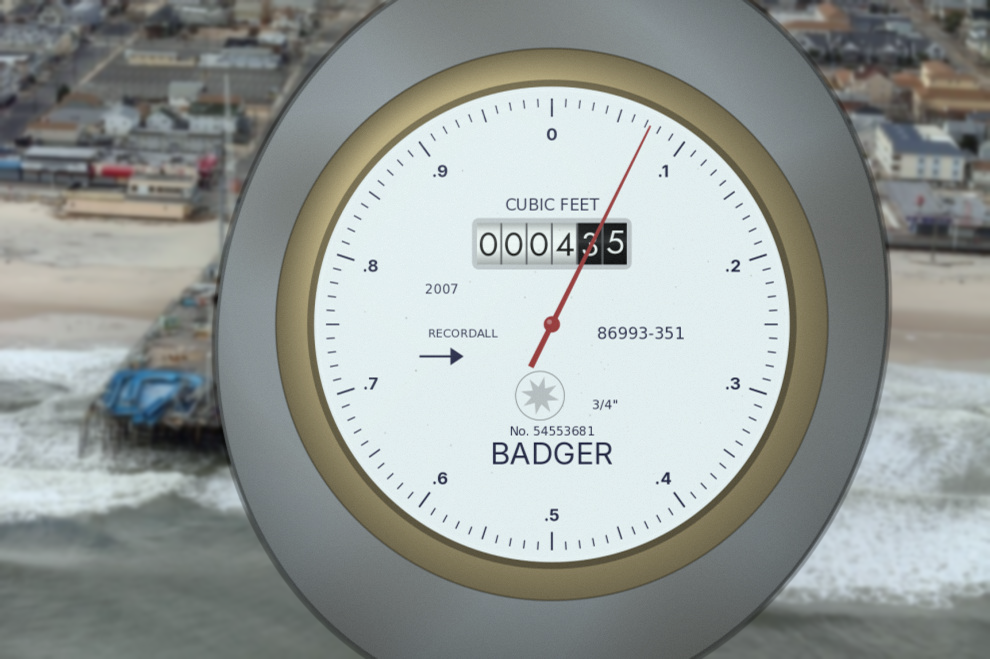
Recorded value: 435.07,ft³
